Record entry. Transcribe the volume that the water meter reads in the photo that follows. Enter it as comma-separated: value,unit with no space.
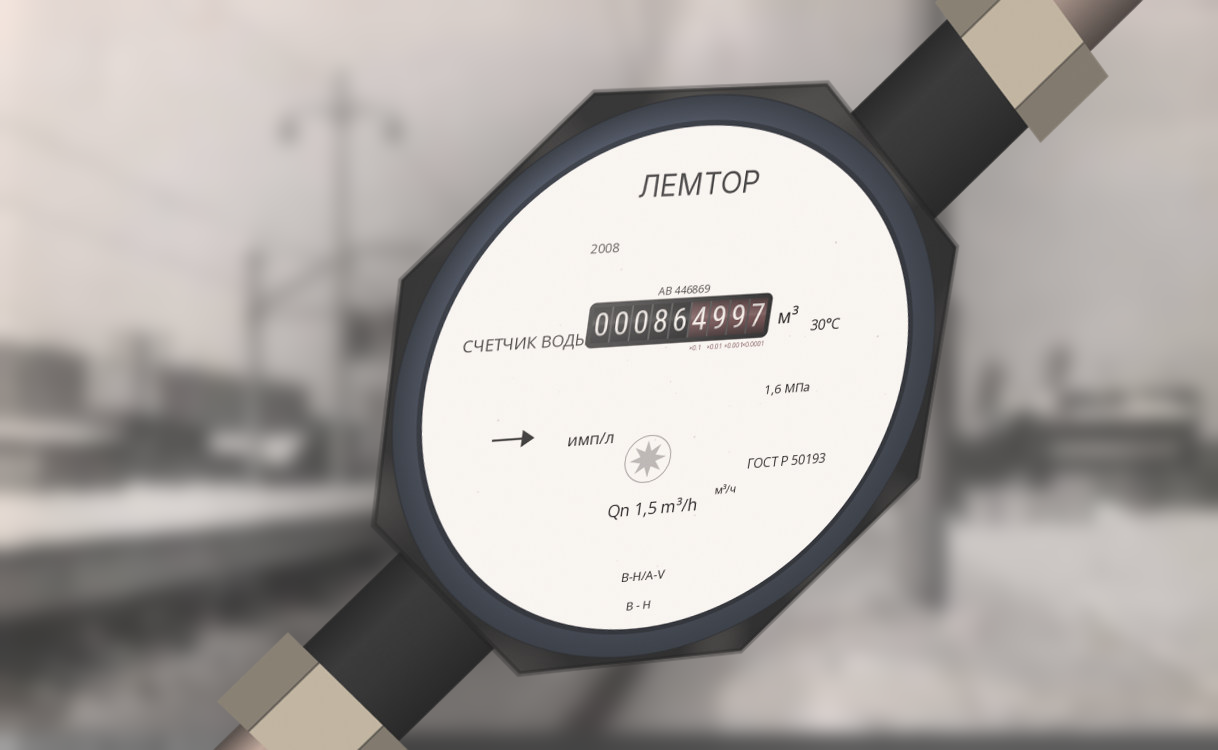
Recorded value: 86.4997,m³
